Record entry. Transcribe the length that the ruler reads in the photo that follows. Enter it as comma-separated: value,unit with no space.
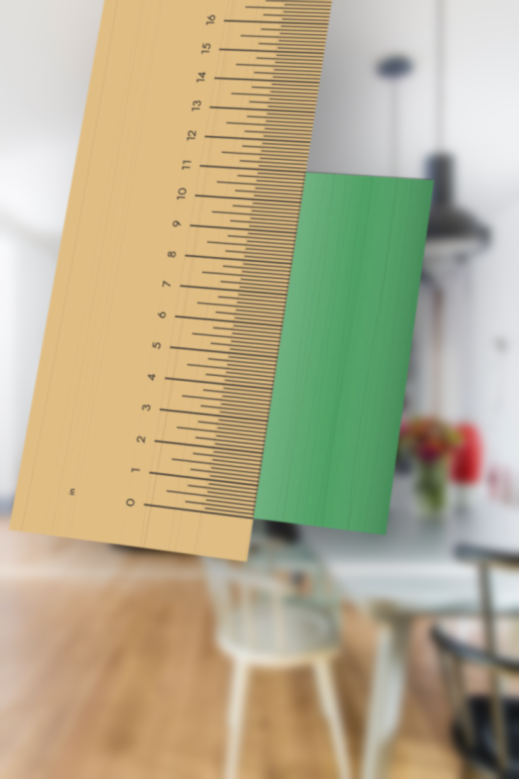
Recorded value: 11,in
